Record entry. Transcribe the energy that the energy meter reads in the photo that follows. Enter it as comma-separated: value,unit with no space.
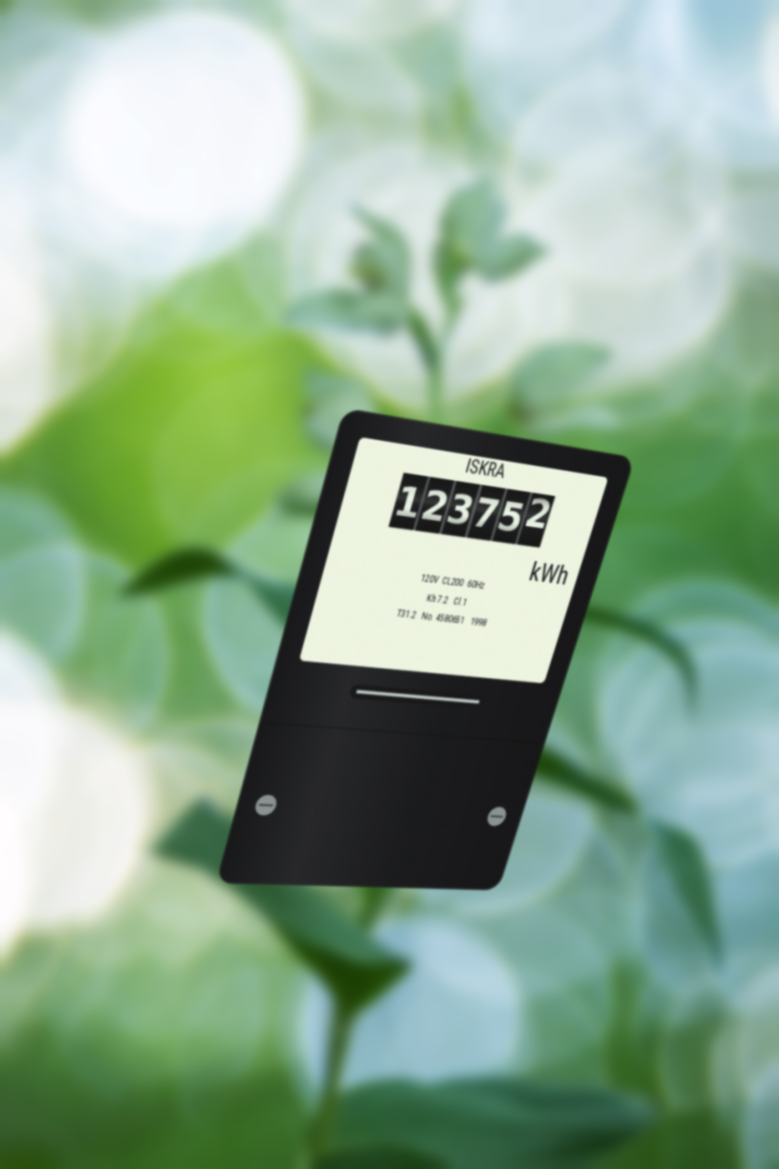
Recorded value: 123752,kWh
